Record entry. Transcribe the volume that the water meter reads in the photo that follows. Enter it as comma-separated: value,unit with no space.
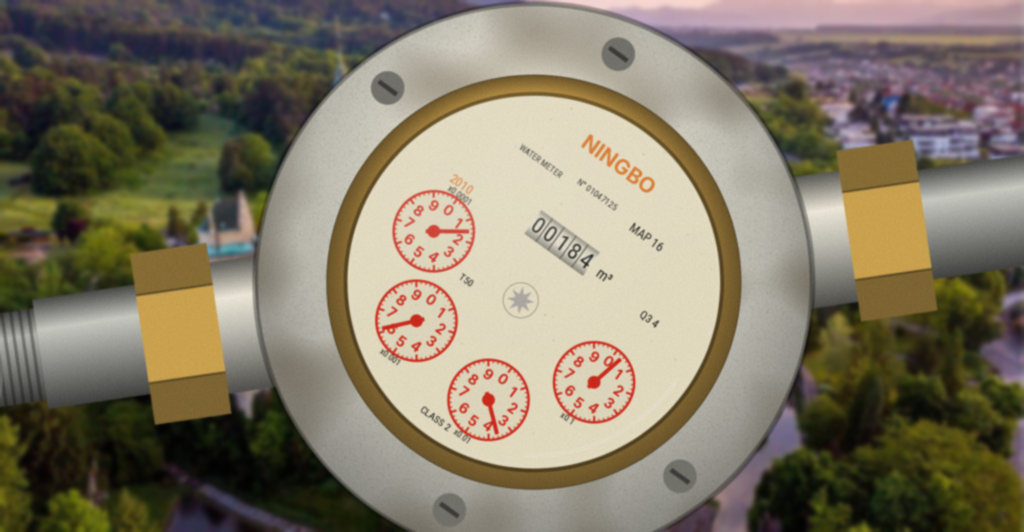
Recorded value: 184.0361,m³
